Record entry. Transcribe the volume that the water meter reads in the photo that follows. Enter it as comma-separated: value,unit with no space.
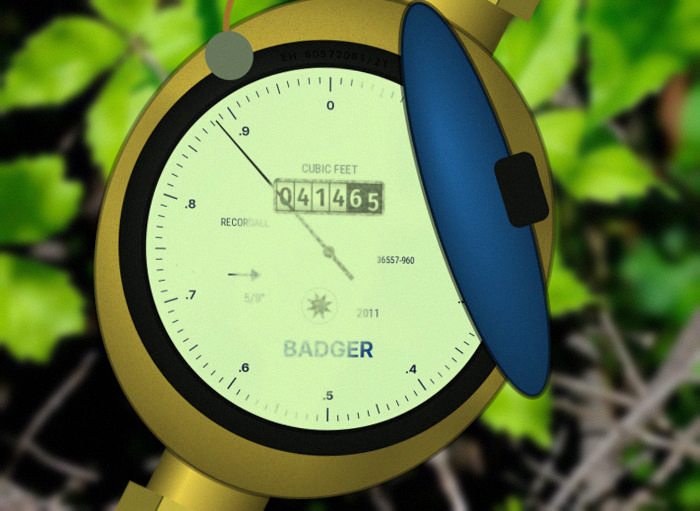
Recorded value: 41464.88,ft³
